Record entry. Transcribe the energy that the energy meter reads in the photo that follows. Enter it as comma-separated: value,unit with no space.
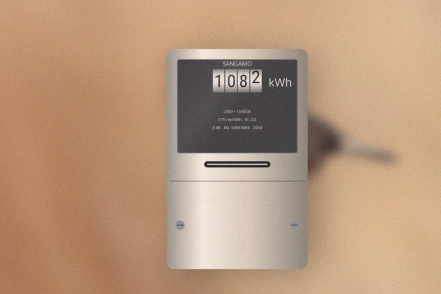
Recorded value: 1082,kWh
